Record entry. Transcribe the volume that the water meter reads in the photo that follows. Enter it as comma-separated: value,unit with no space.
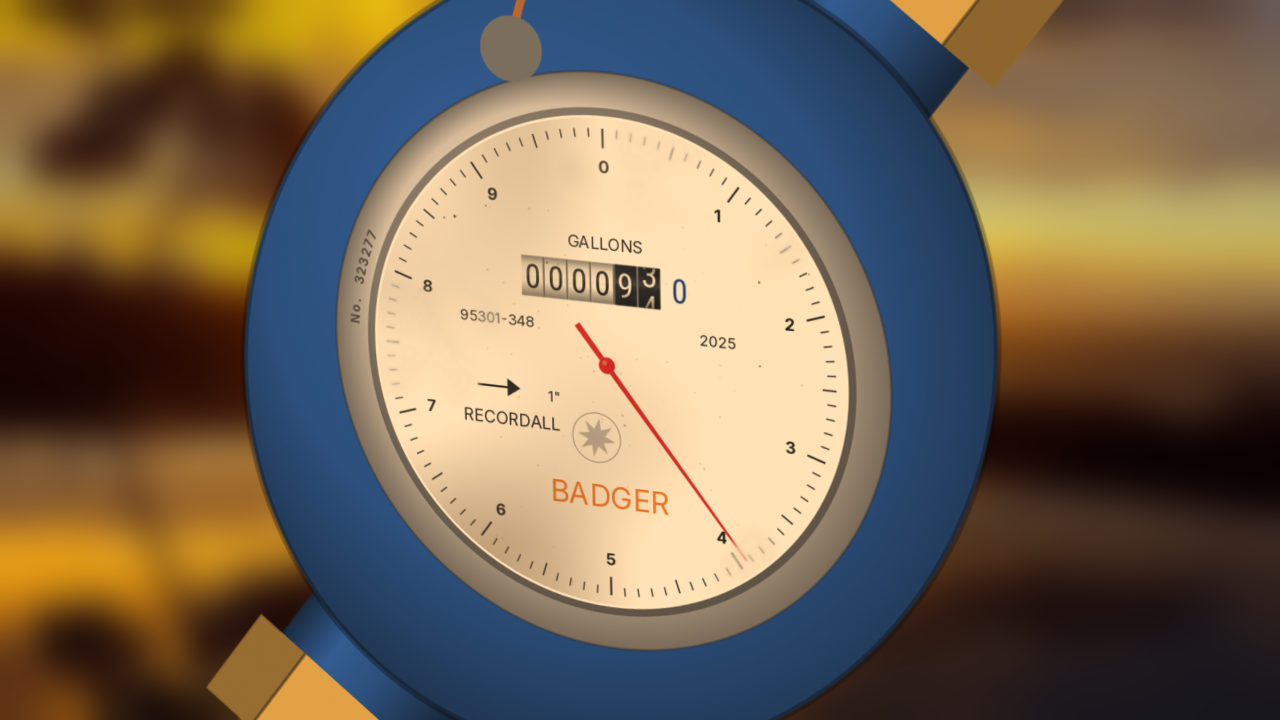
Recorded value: 933.9,gal
